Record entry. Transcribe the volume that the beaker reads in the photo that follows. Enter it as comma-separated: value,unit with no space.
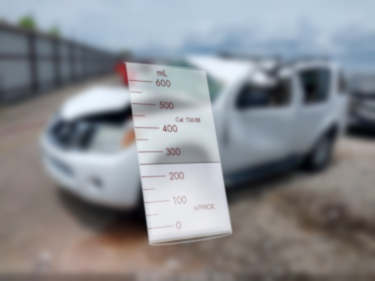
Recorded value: 250,mL
